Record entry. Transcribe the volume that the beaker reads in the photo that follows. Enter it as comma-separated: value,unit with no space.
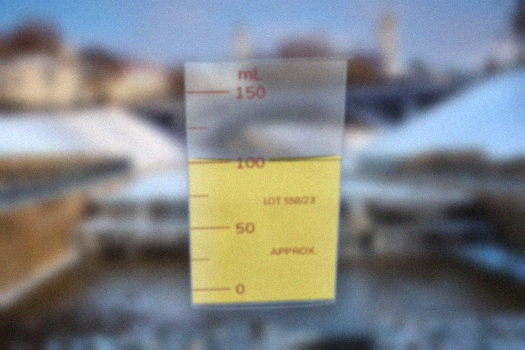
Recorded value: 100,mL
